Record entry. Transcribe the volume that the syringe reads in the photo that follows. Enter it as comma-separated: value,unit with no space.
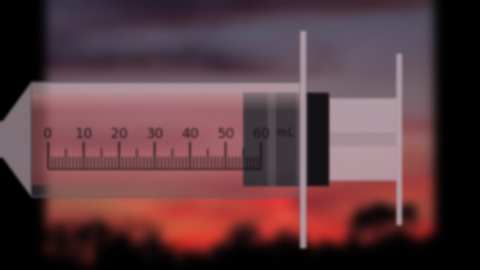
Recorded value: 55,mL
